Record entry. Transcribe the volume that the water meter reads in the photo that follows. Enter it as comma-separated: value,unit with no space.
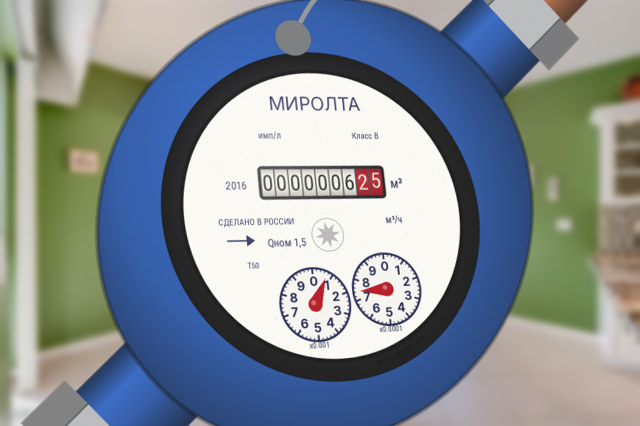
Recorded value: 6.2507,m³
